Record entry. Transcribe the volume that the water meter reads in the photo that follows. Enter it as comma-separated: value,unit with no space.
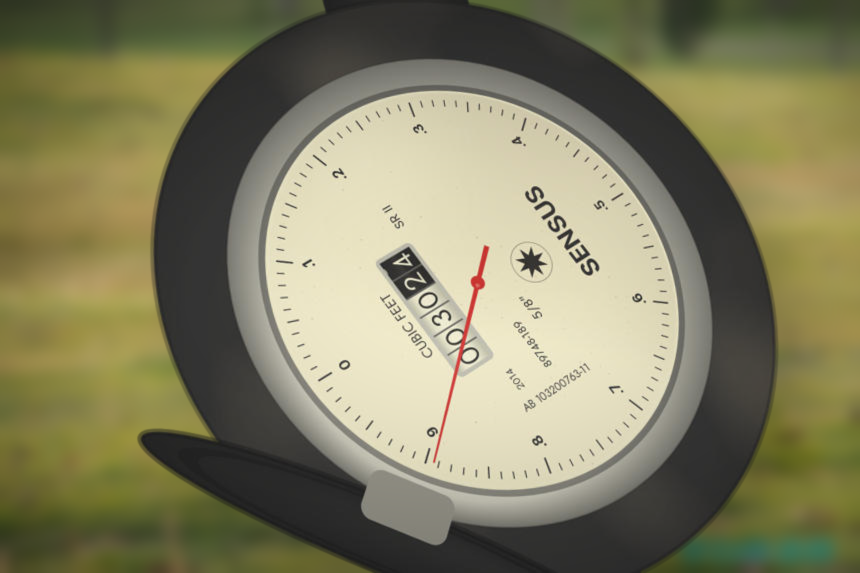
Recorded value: 3023.89,ft³
